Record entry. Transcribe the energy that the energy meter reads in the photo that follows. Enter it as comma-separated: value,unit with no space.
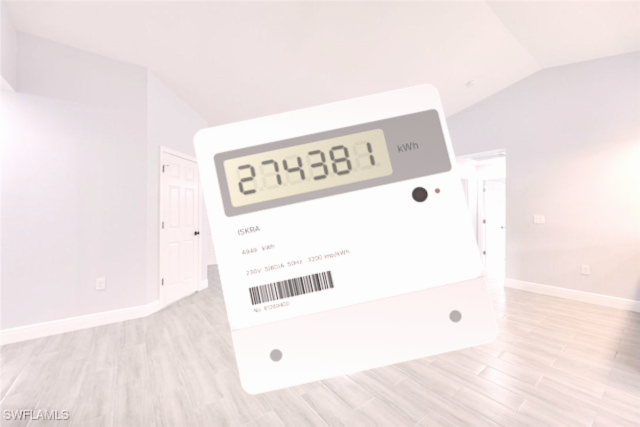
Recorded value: 274381,kWh
